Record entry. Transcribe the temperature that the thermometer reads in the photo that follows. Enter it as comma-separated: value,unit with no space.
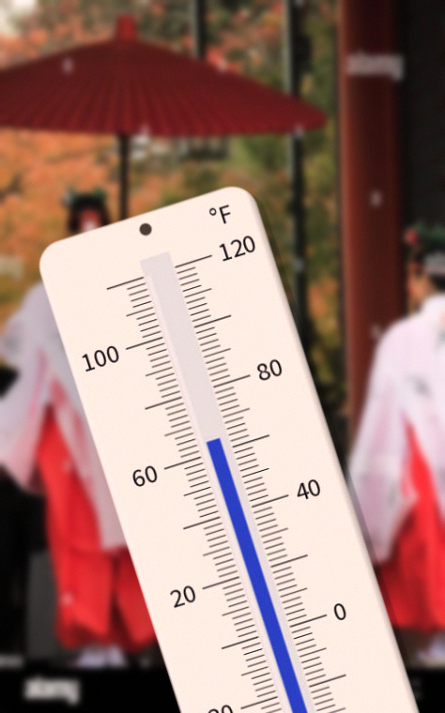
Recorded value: 64,°F
